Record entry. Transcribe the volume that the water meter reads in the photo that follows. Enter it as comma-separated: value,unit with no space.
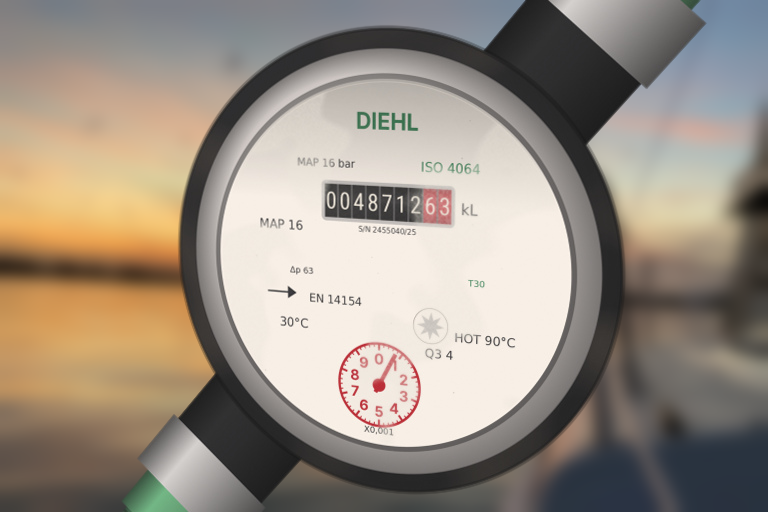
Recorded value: 48712.630,kL
